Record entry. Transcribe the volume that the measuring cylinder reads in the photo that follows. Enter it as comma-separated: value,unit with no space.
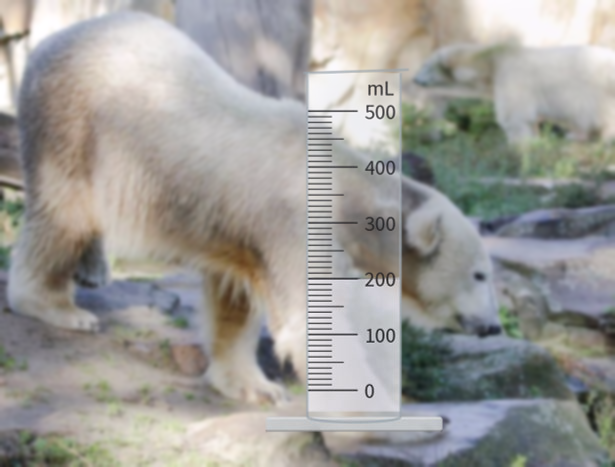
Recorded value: 200,mL
